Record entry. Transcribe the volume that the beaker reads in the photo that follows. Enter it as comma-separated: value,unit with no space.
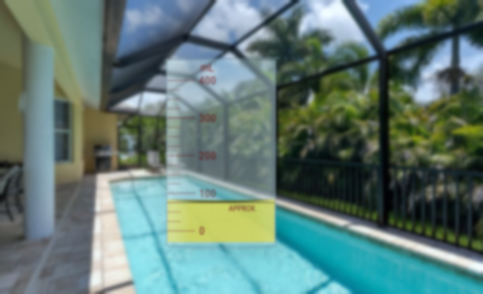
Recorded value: 75,mL
